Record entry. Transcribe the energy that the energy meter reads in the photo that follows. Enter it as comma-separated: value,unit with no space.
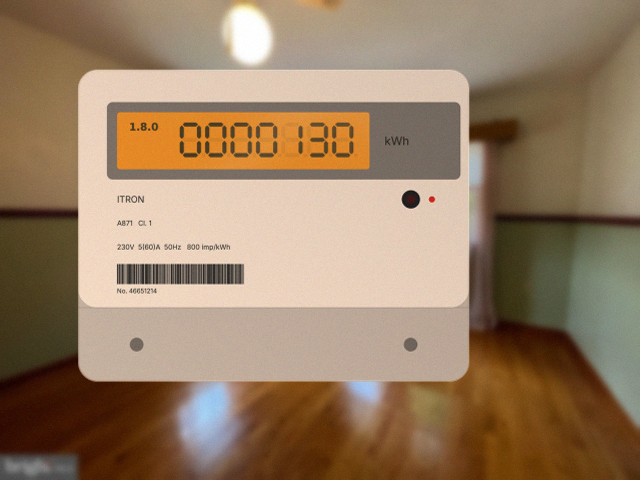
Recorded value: 130,kWh
